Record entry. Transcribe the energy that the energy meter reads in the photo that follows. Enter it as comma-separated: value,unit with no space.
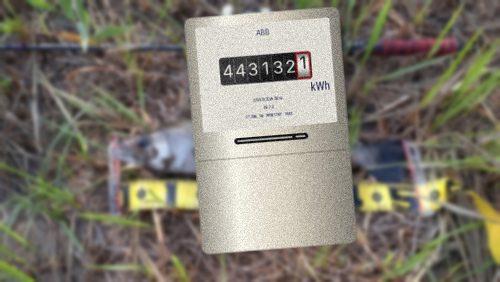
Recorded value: 443132.1,kWh
